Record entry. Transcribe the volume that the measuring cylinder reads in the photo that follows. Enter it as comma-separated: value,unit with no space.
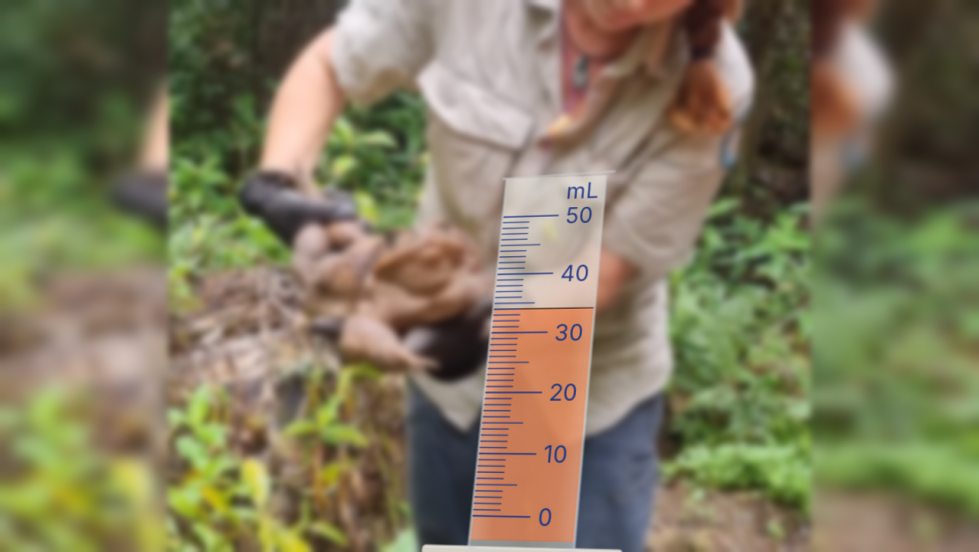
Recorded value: 34,mL
